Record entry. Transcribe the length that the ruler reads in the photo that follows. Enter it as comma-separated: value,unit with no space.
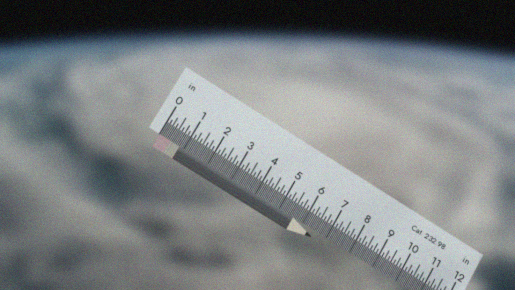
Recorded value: 6.5,in
